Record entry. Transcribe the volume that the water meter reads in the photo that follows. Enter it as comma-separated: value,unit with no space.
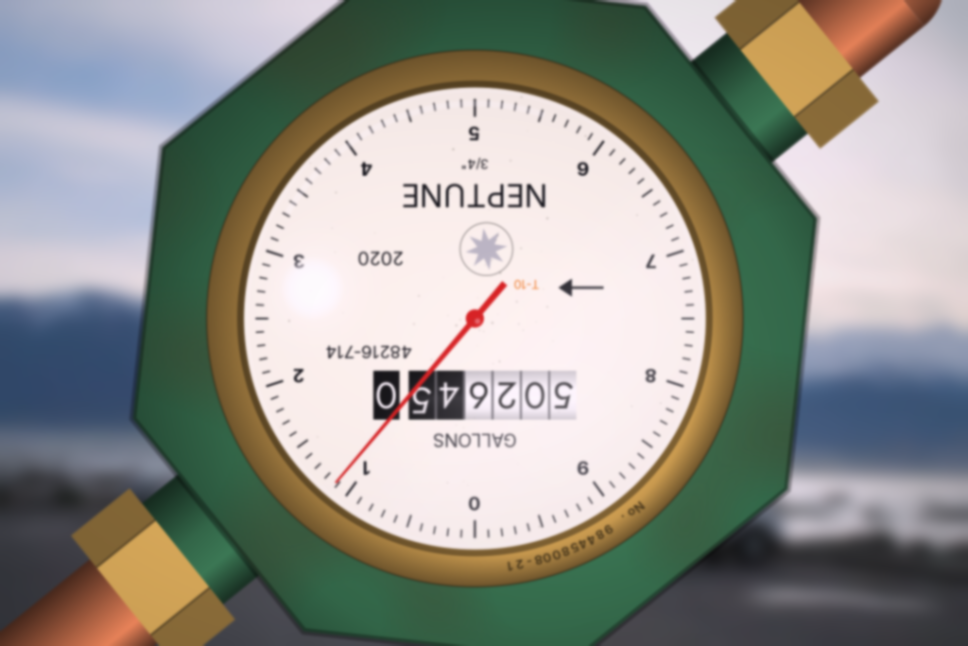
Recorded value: 5026451.1,gal
